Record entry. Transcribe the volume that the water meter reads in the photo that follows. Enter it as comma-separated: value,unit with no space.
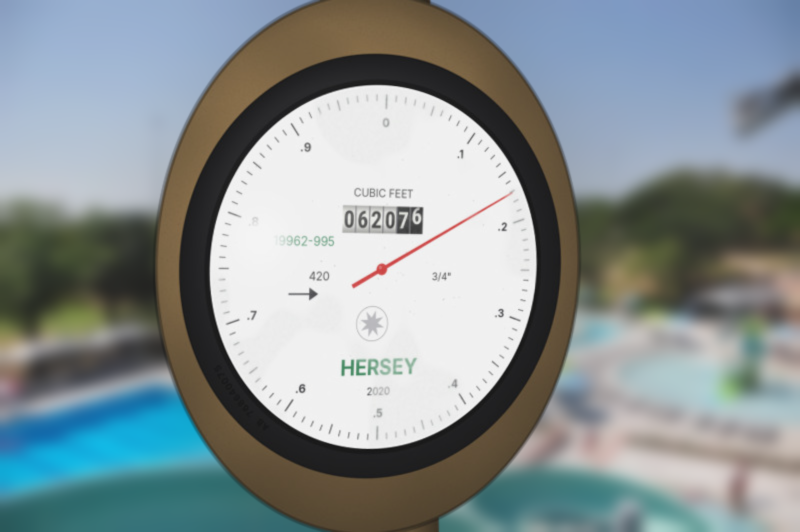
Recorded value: 62076.17,ft³
